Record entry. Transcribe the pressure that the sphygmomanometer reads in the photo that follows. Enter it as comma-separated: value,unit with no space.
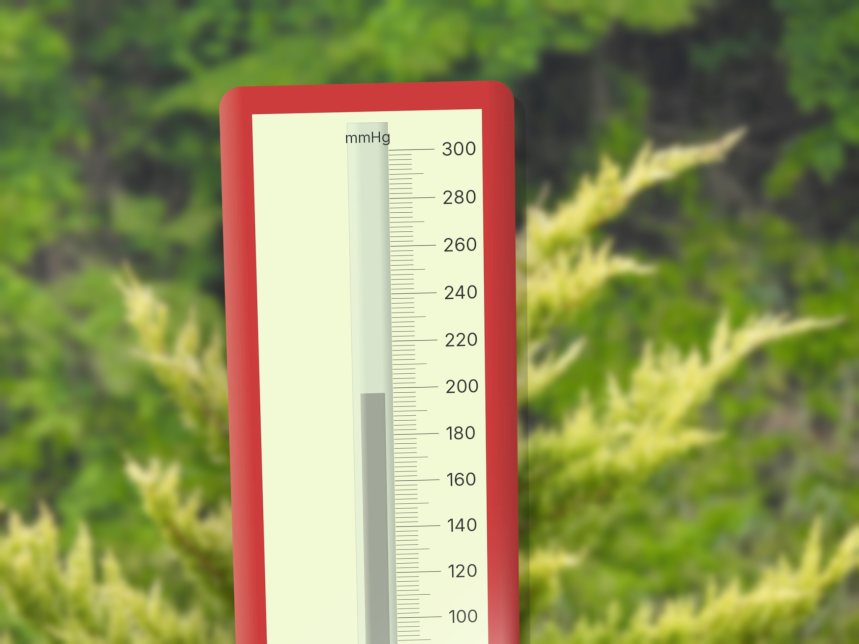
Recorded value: 198,mmHg
